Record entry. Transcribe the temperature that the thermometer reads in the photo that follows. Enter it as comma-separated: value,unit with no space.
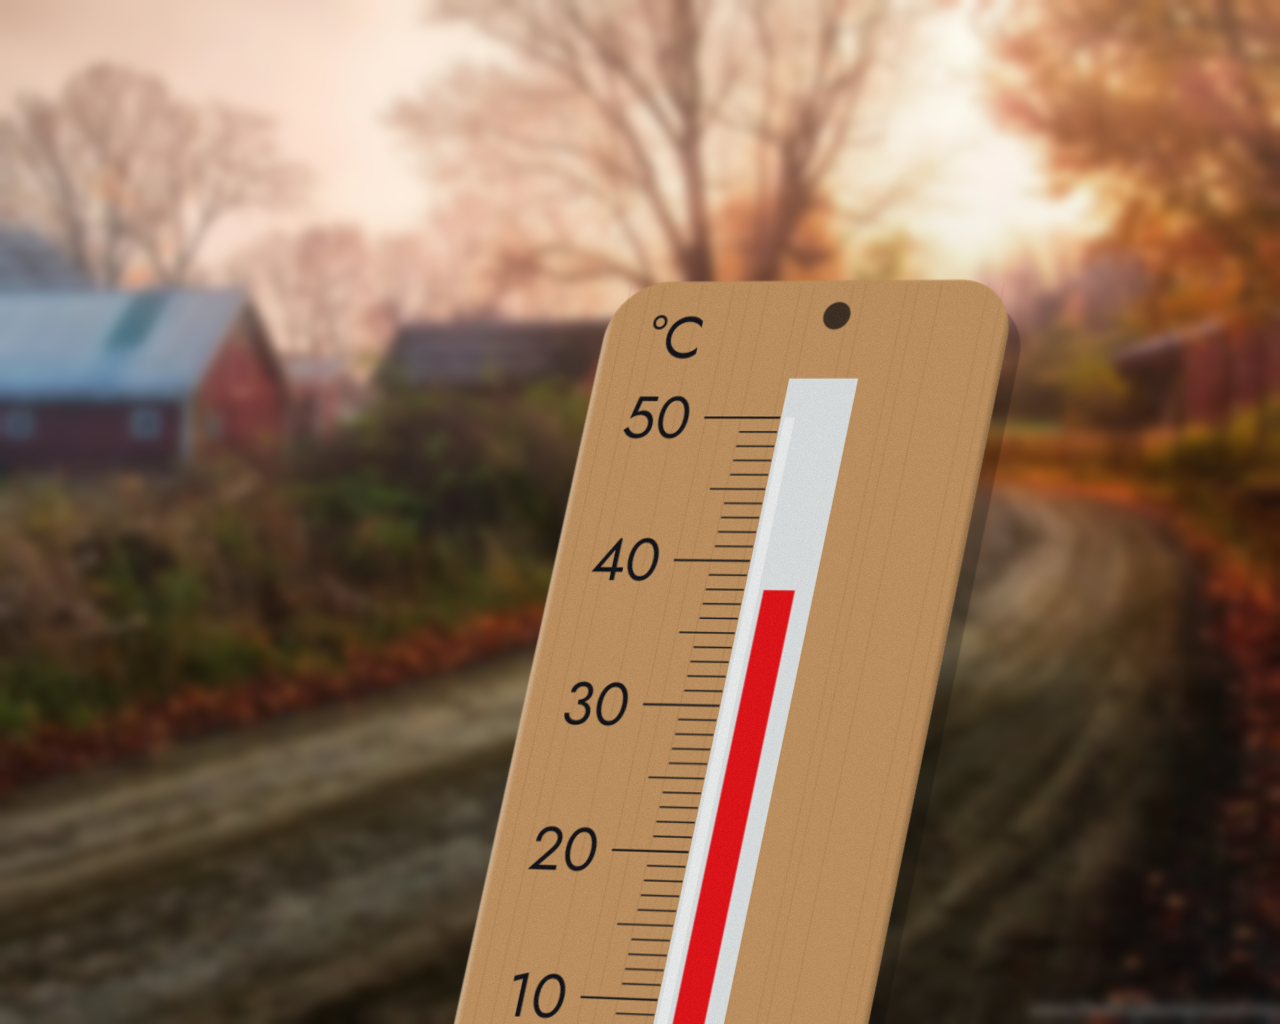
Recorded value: 38,°C
